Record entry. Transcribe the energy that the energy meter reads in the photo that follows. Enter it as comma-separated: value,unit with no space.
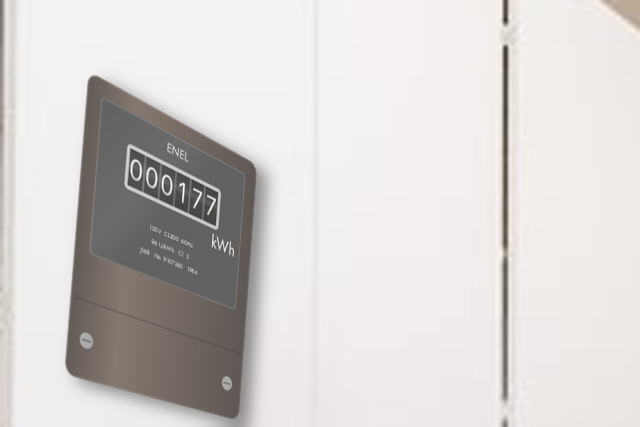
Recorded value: 177,kWh
